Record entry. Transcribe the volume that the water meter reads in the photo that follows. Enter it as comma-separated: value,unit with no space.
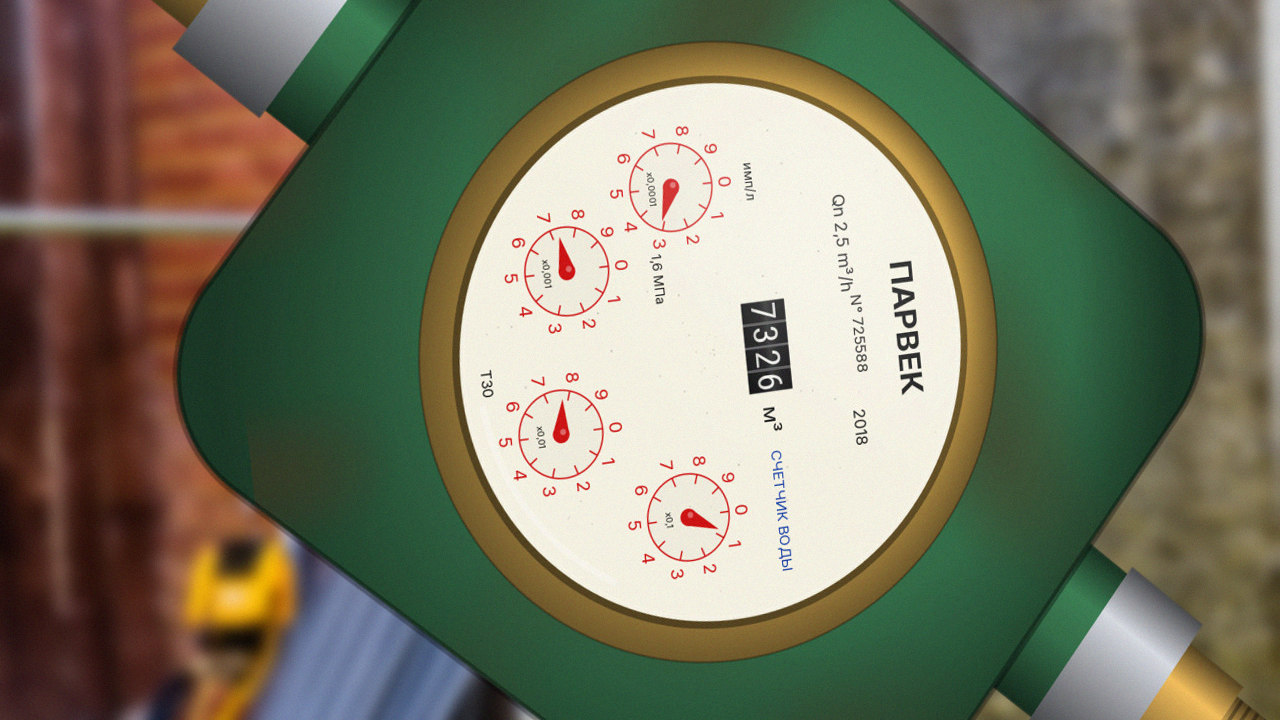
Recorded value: 7326.0773,m³
